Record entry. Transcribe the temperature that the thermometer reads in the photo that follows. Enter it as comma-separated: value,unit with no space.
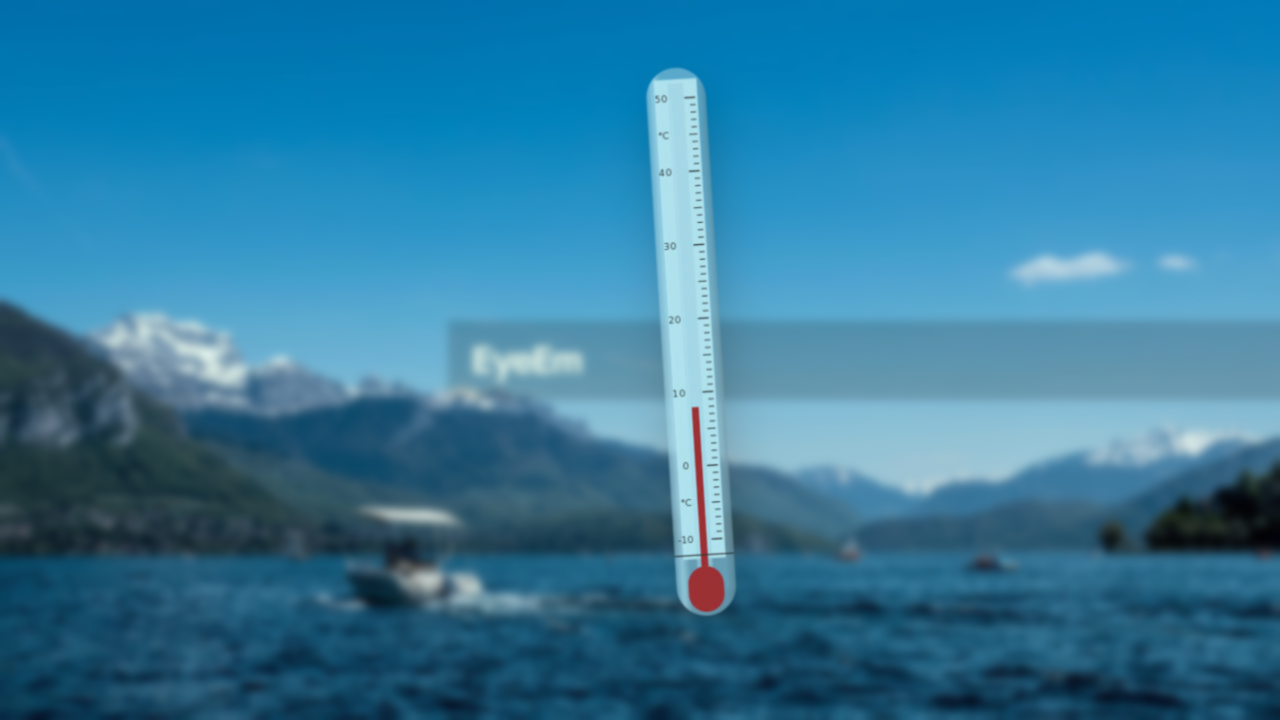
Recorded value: 8,°C
